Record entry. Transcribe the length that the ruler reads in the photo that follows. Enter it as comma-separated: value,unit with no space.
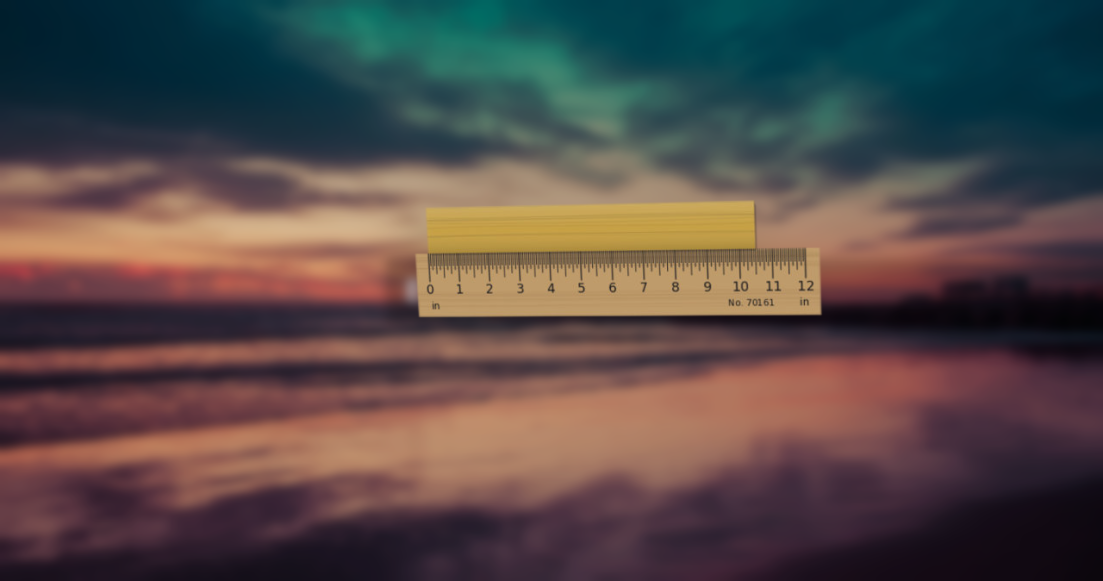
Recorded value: 10.5,in
